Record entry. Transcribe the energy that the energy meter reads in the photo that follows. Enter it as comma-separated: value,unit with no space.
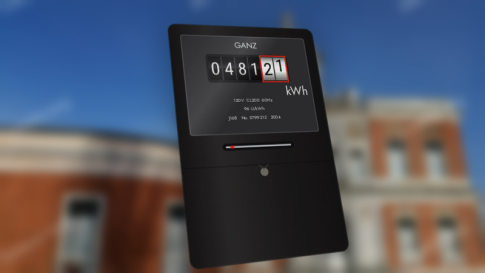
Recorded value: 481.21,kWh
